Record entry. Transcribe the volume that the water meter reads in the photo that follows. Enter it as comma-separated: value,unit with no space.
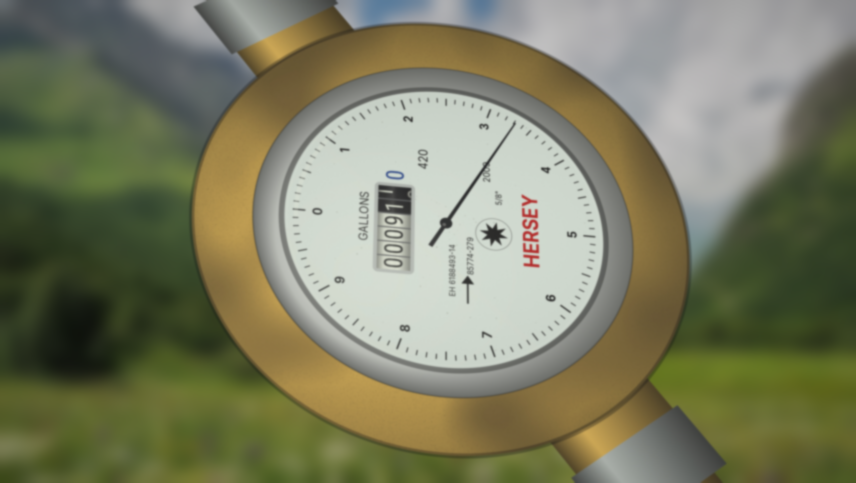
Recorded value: 9113.3,gal
